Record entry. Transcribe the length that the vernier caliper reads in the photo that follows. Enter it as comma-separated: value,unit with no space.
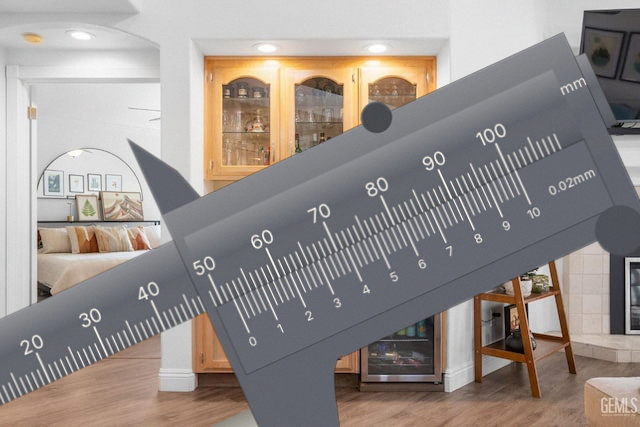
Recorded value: 52.0,mm
